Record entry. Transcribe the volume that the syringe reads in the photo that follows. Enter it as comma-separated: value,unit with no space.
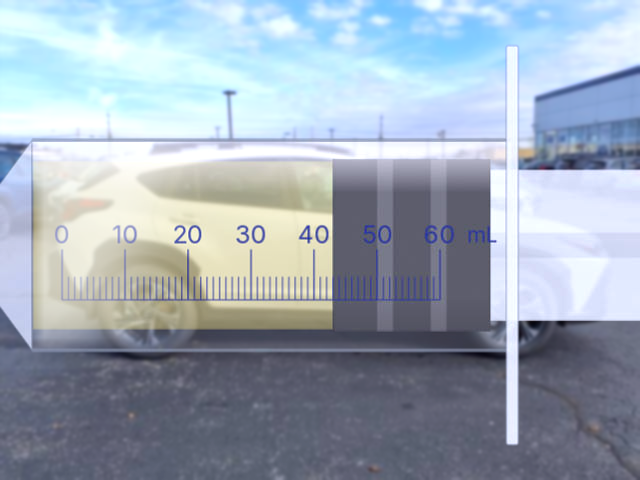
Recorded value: 43,mL
